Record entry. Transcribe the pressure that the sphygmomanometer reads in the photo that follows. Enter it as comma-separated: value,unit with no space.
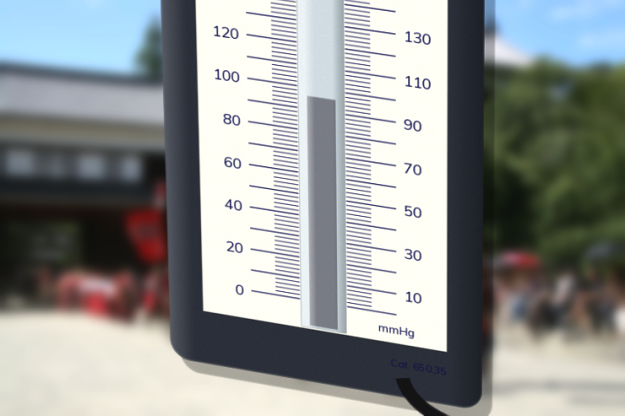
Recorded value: 96,mmHg
